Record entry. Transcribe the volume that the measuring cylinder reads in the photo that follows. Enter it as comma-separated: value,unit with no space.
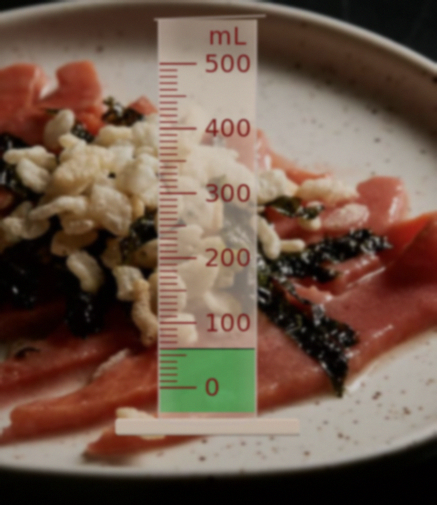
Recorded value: 60,mL
